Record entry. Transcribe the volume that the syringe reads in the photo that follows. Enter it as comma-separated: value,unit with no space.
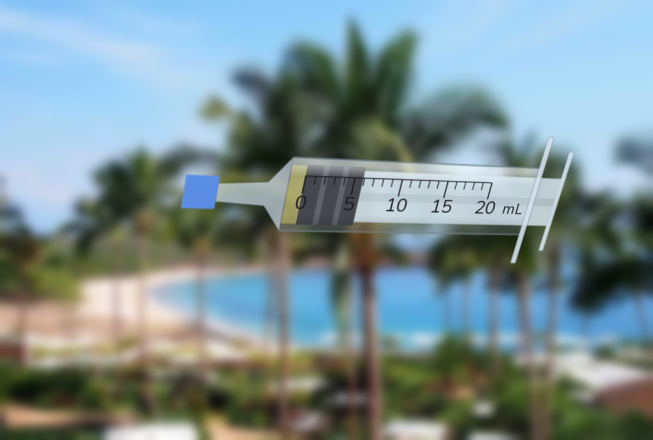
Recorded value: 0,mL
